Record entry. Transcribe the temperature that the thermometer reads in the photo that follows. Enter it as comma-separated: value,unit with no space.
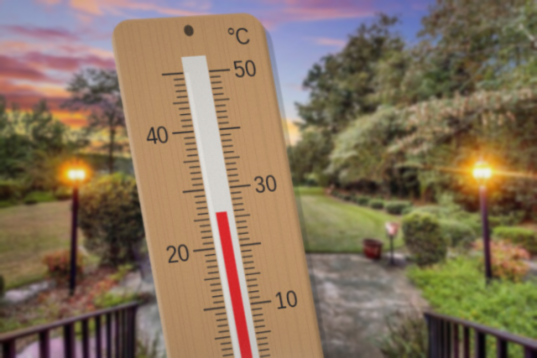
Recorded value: 26,°C
